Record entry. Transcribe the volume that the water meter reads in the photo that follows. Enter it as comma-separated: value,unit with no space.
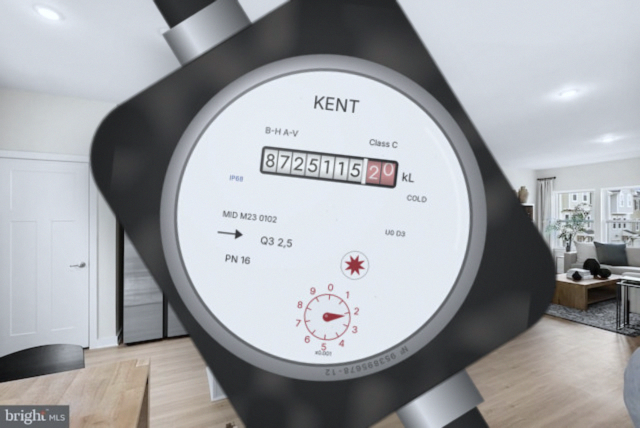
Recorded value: 8725115.202,kL
